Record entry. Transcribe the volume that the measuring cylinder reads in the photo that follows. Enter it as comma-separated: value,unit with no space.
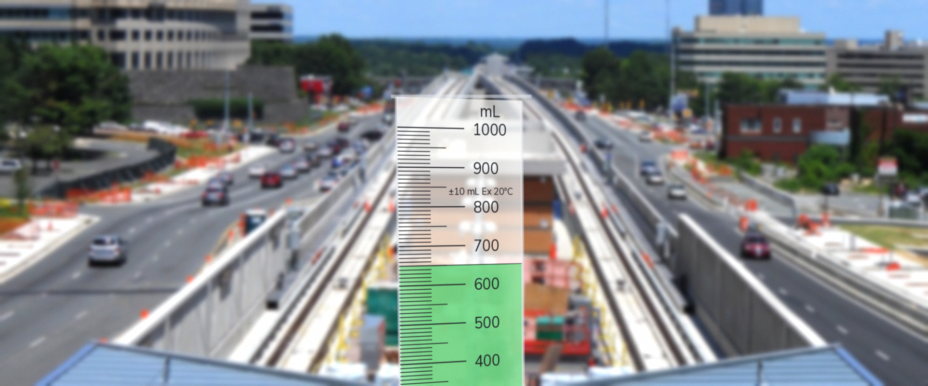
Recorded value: 650,mL
